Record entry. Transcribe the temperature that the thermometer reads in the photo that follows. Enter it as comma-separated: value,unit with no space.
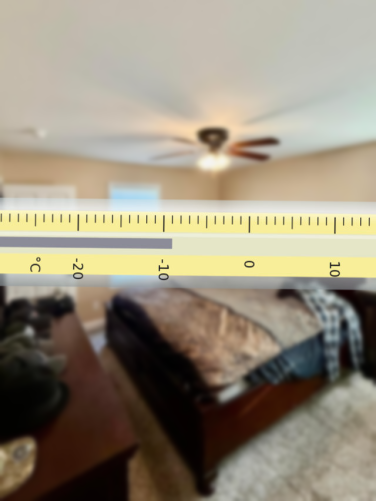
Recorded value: -9,°C
